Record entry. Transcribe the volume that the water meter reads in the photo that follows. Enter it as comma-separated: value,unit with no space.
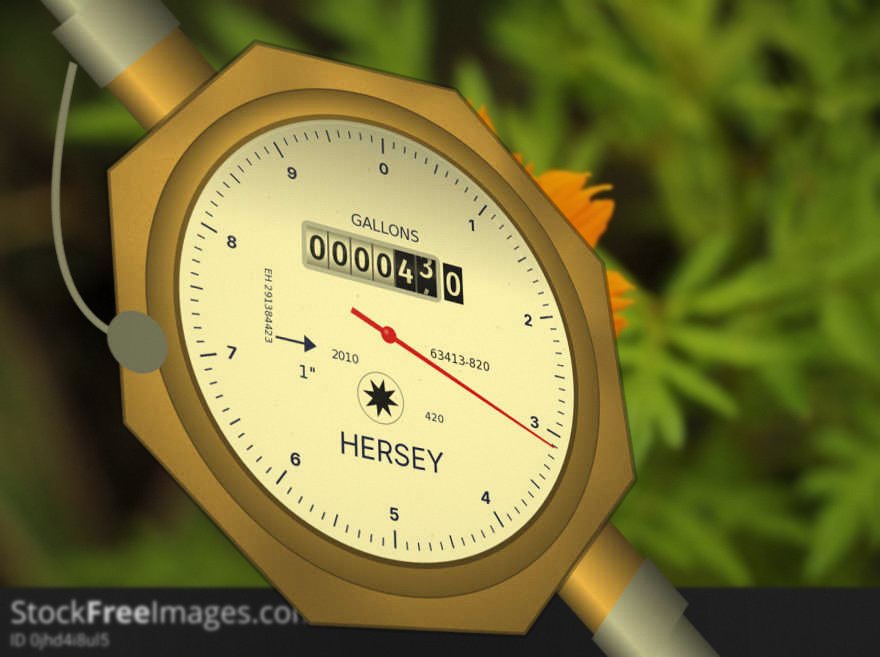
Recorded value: 433.1,gal
